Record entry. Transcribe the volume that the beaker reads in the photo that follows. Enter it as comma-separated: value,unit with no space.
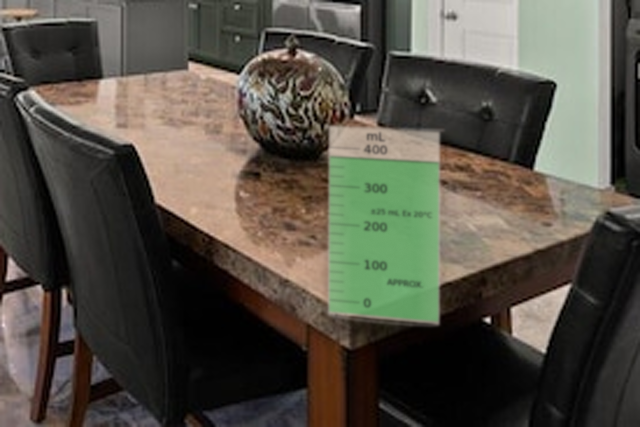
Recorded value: 375,mL
